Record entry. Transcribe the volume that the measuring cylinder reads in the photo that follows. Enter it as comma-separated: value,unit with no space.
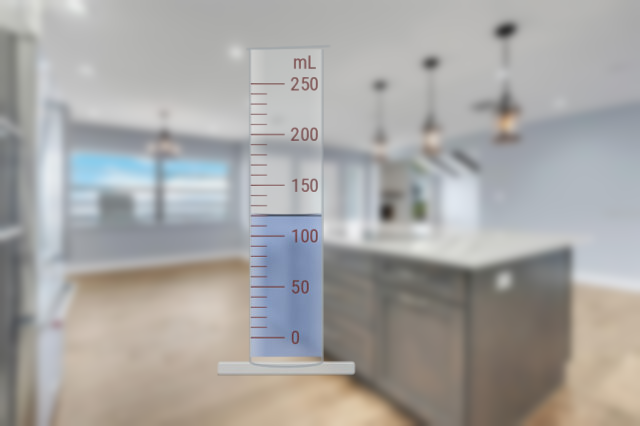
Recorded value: 120,mL
